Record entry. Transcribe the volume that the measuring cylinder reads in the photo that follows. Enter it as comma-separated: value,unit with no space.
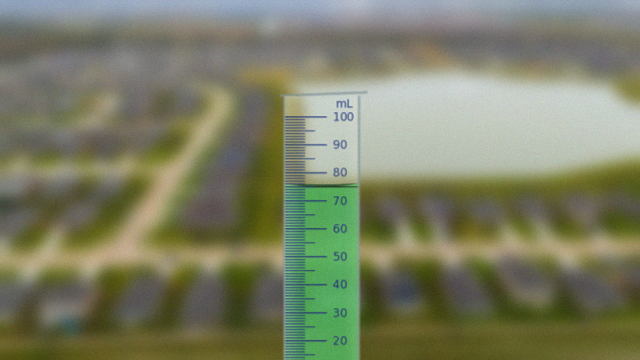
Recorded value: 75,mL
